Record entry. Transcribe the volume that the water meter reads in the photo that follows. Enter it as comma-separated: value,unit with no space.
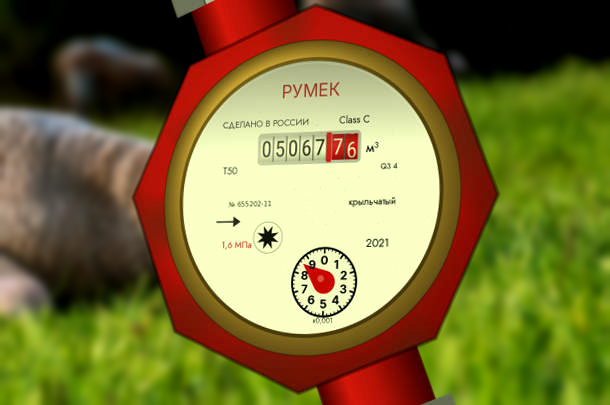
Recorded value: 5067.758,m³
